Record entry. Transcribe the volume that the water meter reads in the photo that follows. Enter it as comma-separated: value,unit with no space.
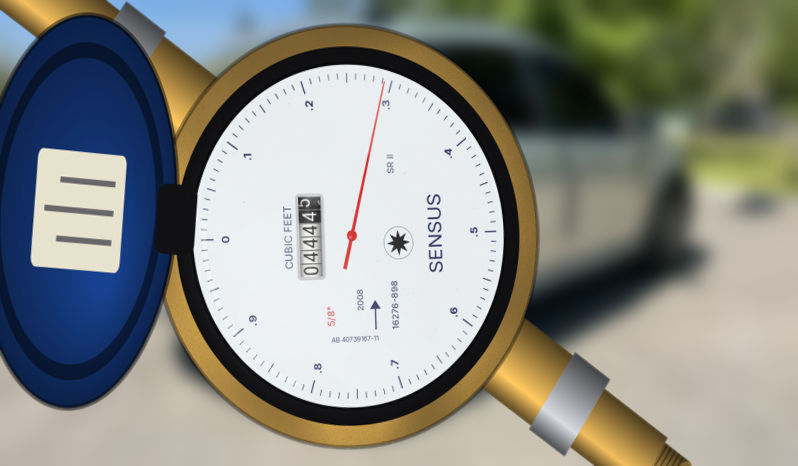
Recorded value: 44445.29,ft³
